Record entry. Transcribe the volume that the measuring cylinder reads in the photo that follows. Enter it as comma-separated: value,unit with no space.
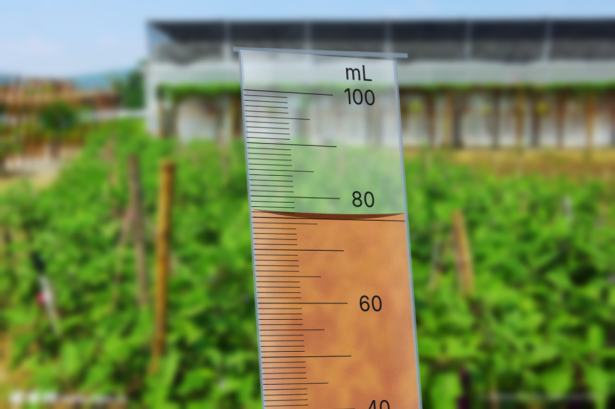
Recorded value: 76,mL
